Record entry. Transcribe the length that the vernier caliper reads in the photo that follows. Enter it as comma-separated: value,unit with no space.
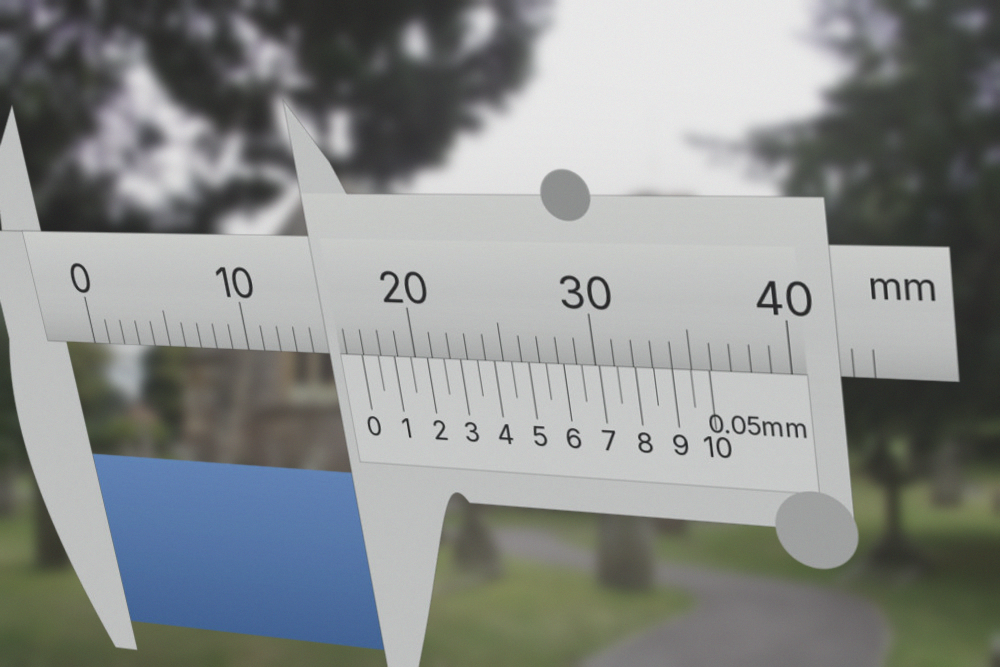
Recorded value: 16.9,mm
